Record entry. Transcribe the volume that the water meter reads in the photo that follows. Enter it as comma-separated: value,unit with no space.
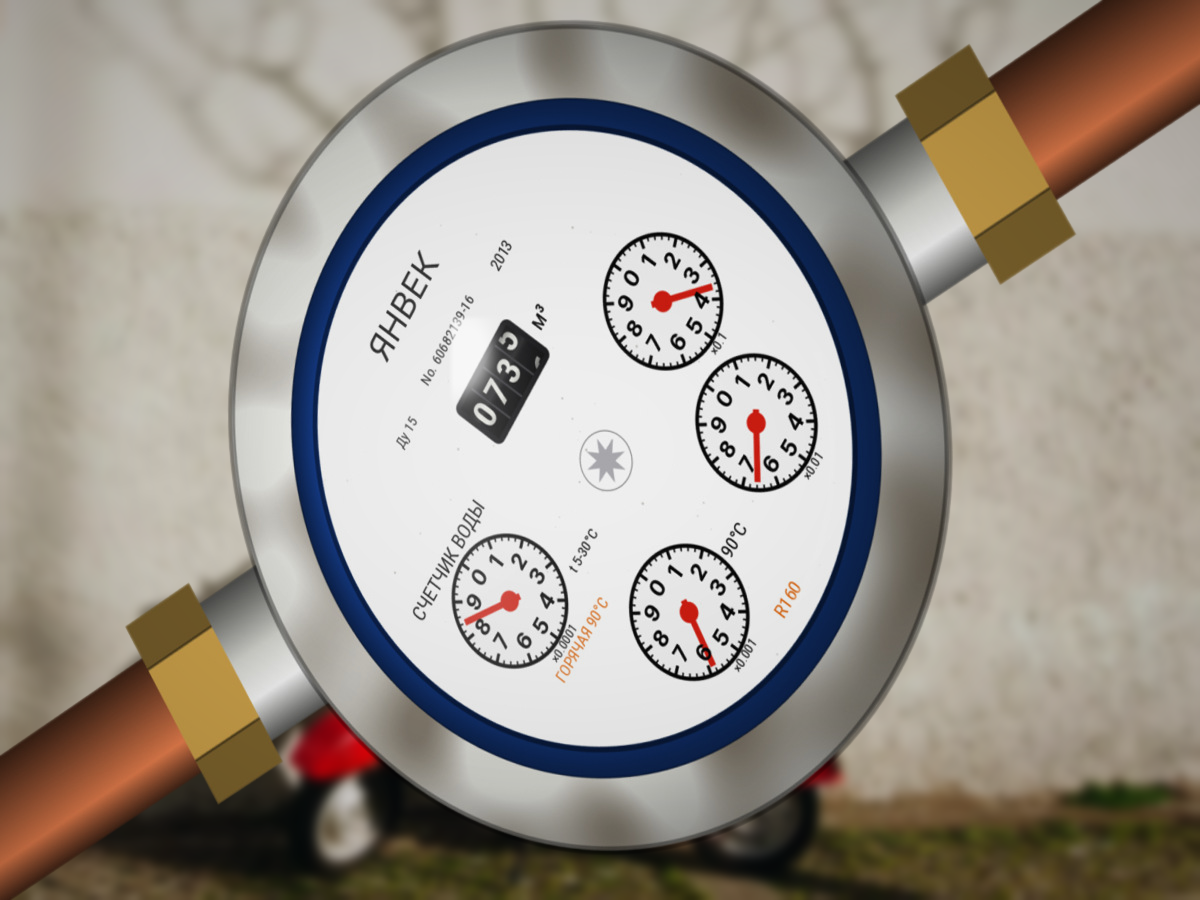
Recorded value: 735.3658,m³
